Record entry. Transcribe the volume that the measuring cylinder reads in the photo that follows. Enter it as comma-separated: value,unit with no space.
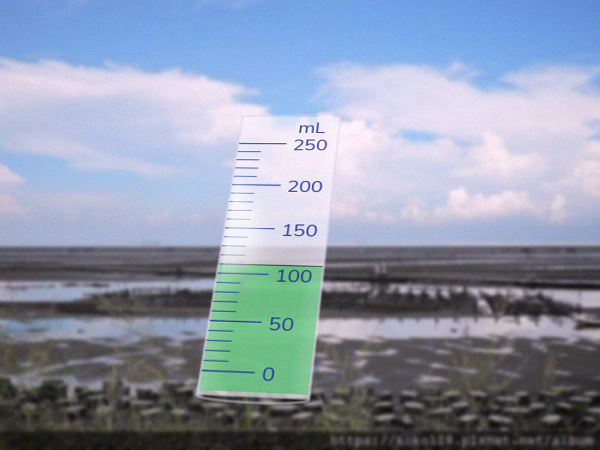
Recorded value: 110,mL
